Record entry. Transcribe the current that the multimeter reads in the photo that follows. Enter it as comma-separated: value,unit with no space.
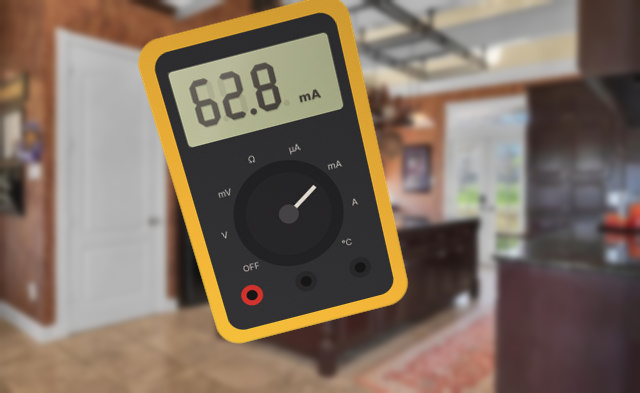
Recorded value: 62.8,mA
